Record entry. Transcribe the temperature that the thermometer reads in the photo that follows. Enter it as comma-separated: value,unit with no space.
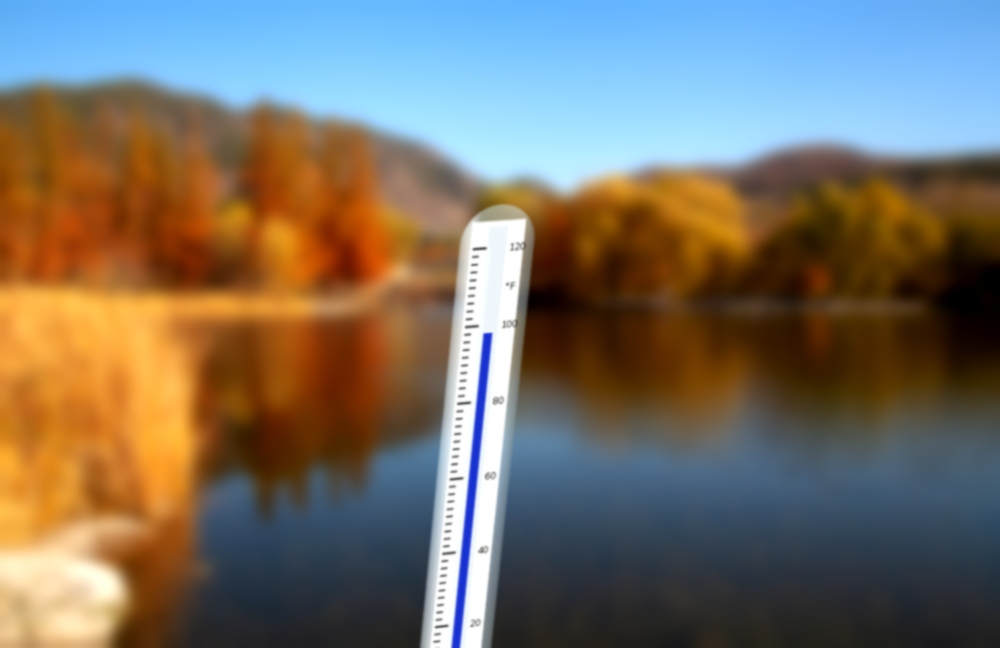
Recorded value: 98,°F
